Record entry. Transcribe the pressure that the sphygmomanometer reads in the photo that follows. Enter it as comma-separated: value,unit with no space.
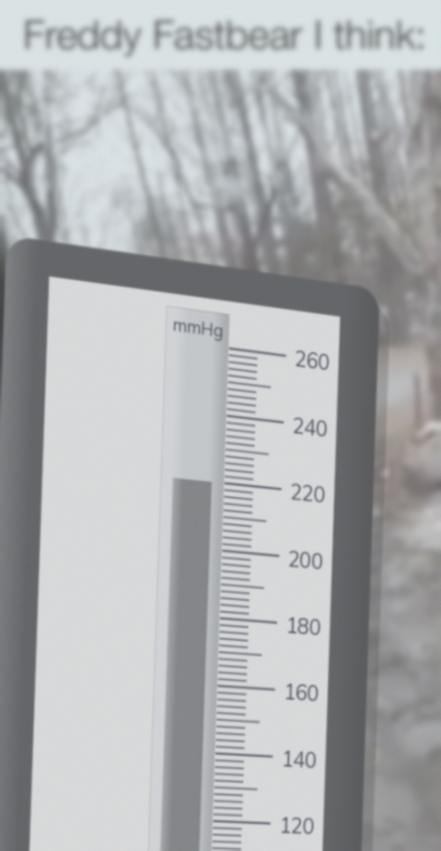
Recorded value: 220,mmHg
